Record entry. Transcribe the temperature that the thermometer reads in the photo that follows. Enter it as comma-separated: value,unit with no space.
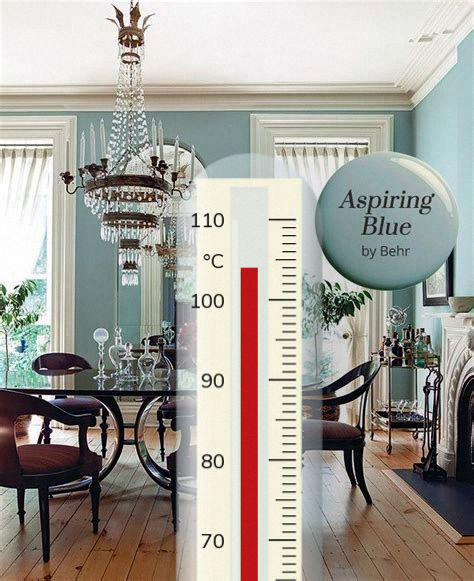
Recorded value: 104,°C
